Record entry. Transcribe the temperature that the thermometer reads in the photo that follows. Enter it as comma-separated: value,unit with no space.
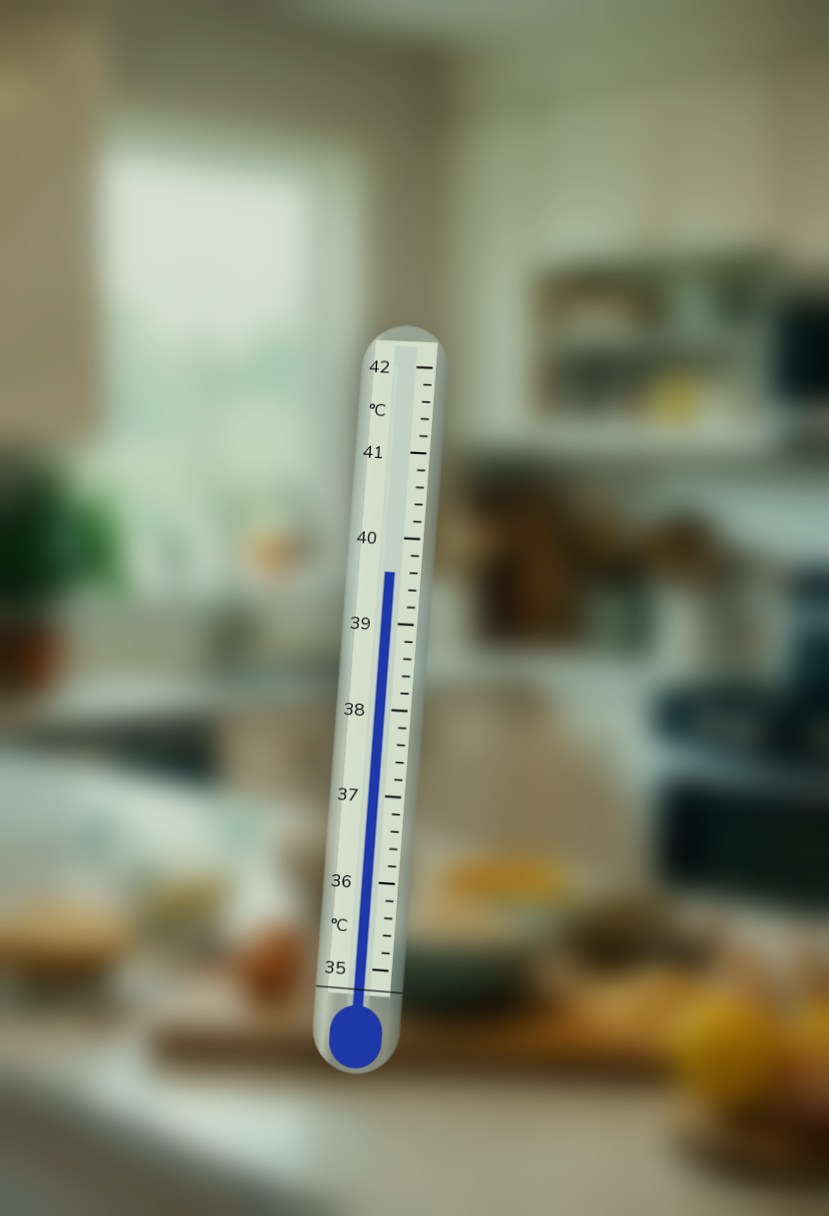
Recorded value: 39.6,°C
